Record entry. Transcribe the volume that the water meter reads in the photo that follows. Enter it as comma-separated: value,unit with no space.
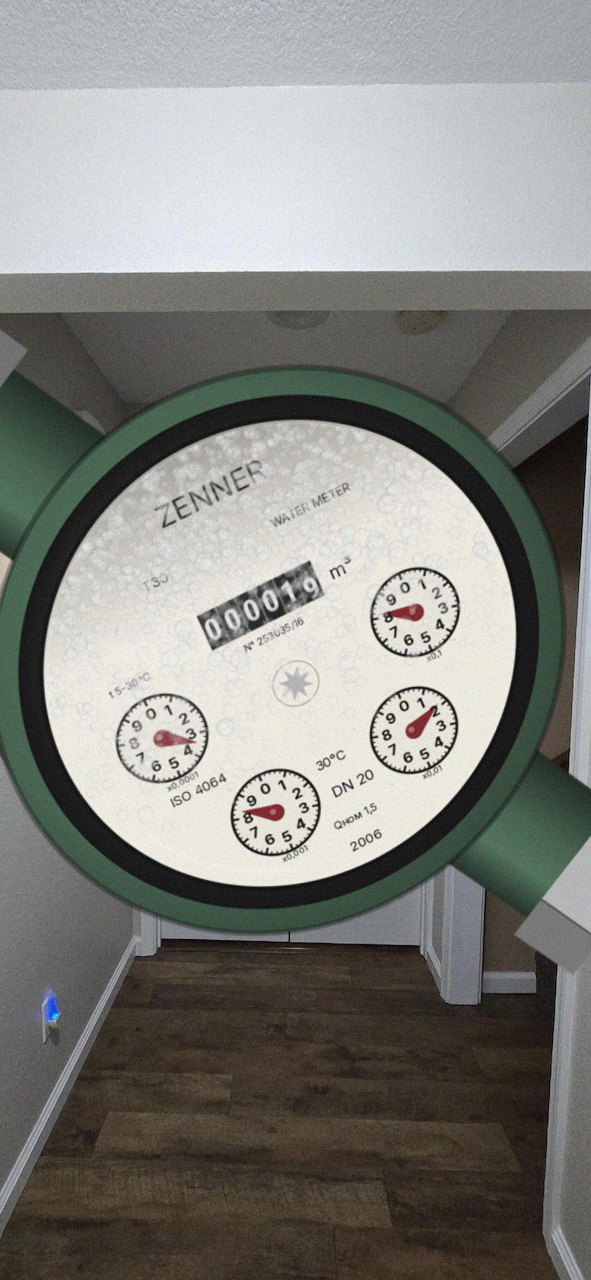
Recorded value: 18.8183,m³
